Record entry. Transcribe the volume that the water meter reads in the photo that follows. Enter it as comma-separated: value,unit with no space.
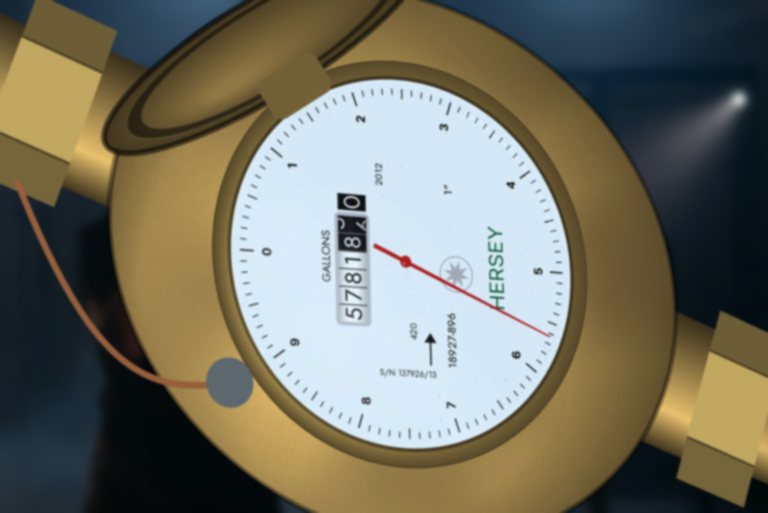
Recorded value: 5781855.6,gal
